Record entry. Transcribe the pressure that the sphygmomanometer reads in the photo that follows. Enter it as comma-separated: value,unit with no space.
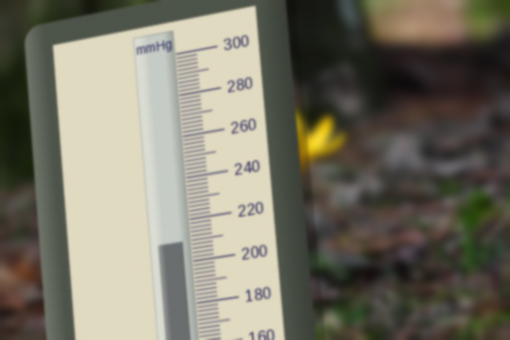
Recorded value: 210,mmHg
